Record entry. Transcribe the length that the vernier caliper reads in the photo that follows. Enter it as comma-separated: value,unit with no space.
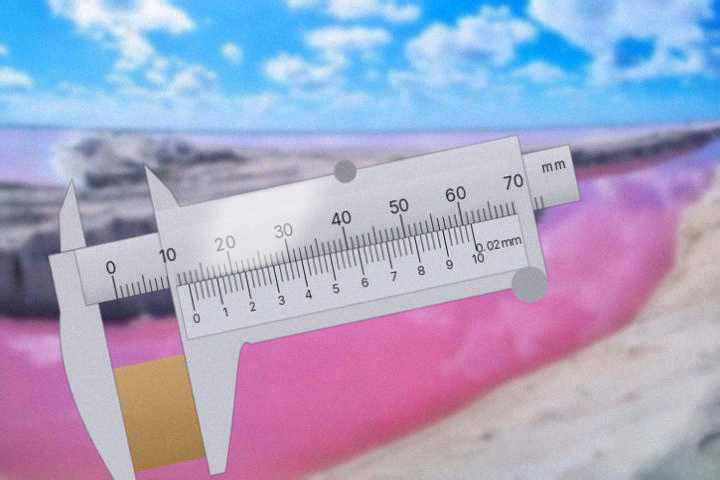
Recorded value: 12.4,mm
